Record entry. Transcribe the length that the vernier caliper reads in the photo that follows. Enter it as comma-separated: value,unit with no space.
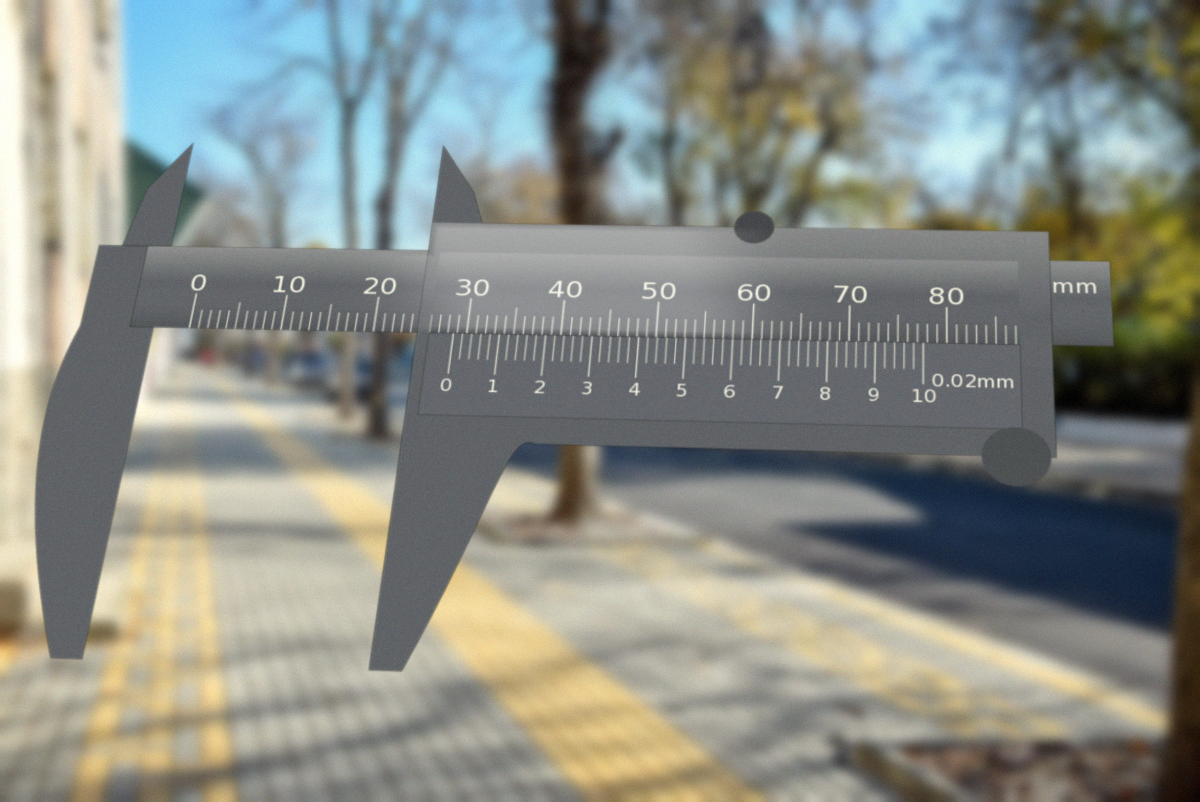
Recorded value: 28.6,mm
